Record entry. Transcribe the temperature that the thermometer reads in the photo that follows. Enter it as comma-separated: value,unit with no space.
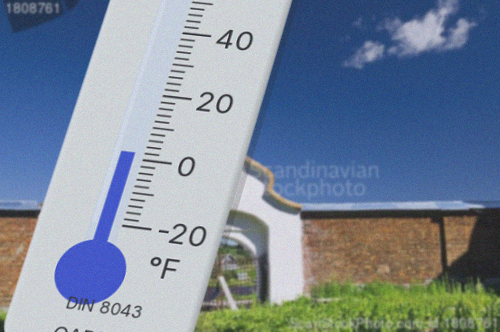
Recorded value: 2,°F
